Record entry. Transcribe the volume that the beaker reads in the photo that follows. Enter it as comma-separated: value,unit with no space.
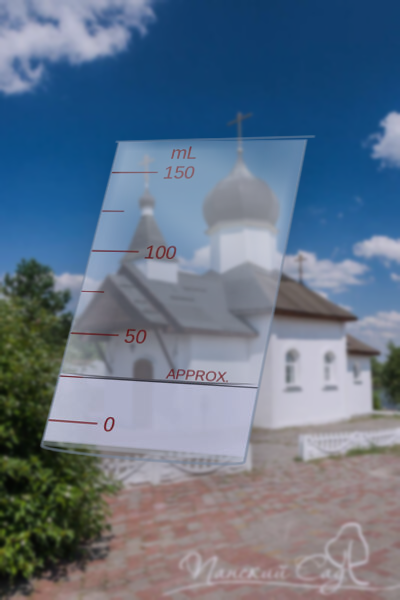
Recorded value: 25,mL
